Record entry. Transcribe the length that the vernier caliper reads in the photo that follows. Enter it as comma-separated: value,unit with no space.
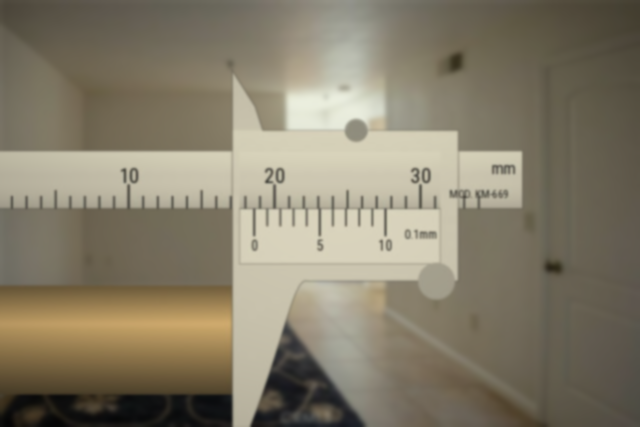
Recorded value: 18.6,mm
